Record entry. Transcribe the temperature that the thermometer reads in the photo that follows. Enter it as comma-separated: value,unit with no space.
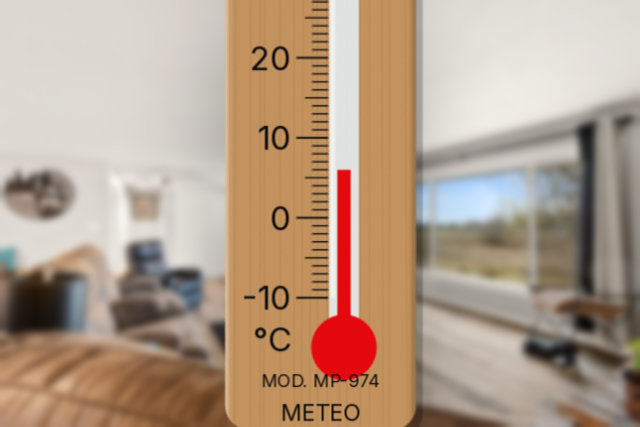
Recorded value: 6,°C
